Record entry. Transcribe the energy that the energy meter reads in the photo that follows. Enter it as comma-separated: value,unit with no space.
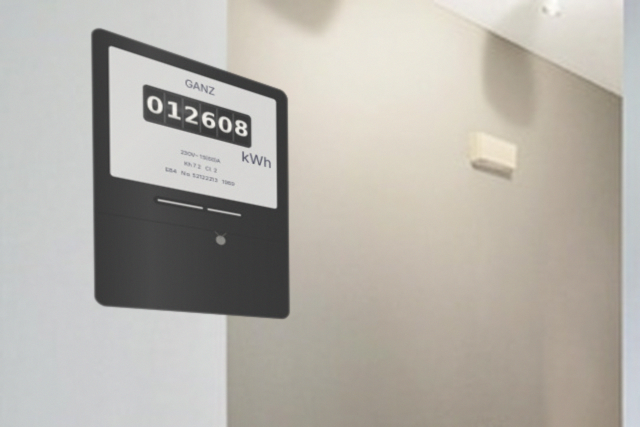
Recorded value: 12608,kWh
